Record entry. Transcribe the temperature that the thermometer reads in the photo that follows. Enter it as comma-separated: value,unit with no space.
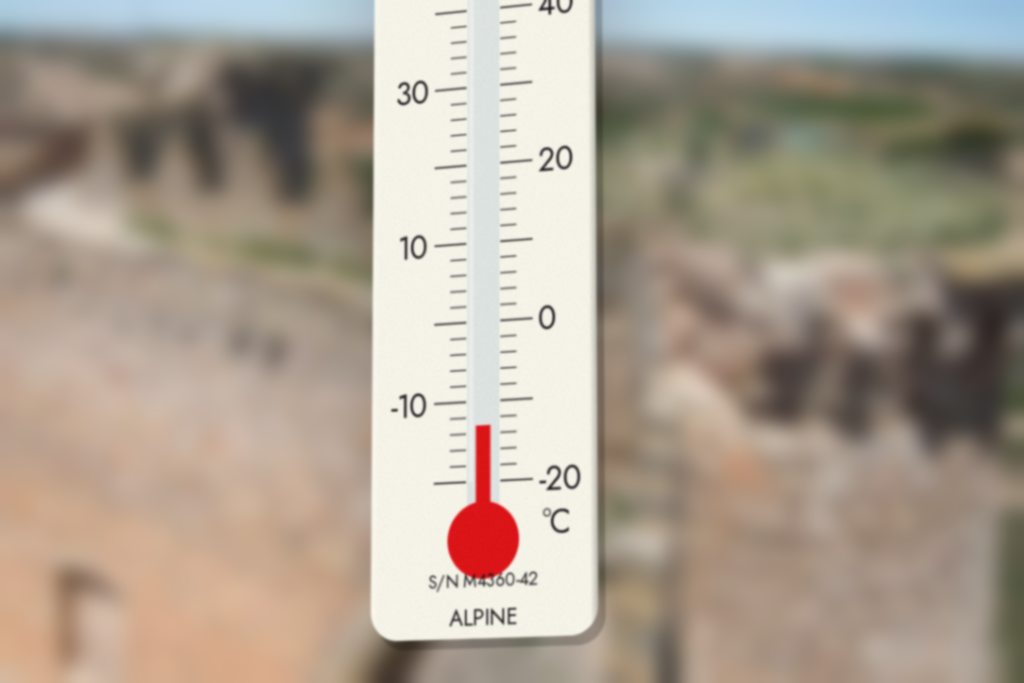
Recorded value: -13,°C
